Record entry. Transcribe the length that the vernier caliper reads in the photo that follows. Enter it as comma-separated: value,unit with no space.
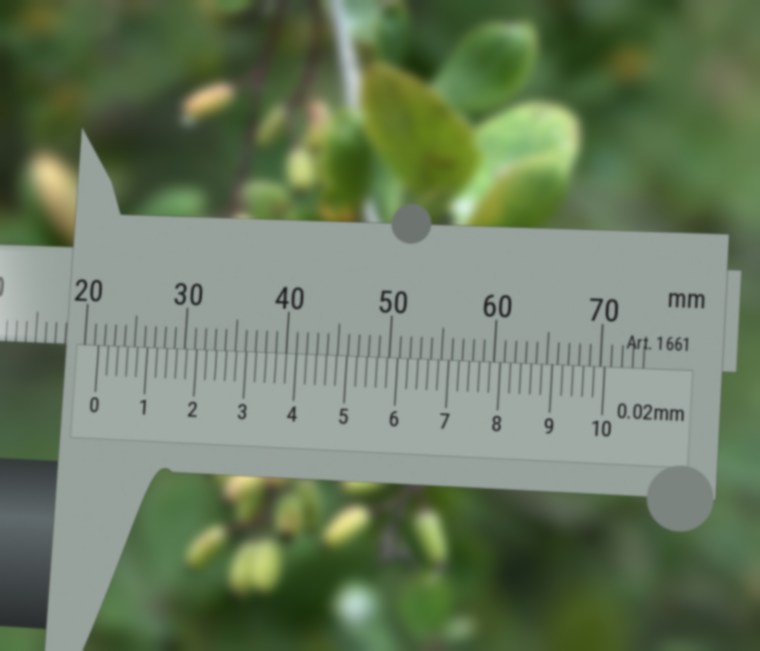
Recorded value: 21.4,mm
